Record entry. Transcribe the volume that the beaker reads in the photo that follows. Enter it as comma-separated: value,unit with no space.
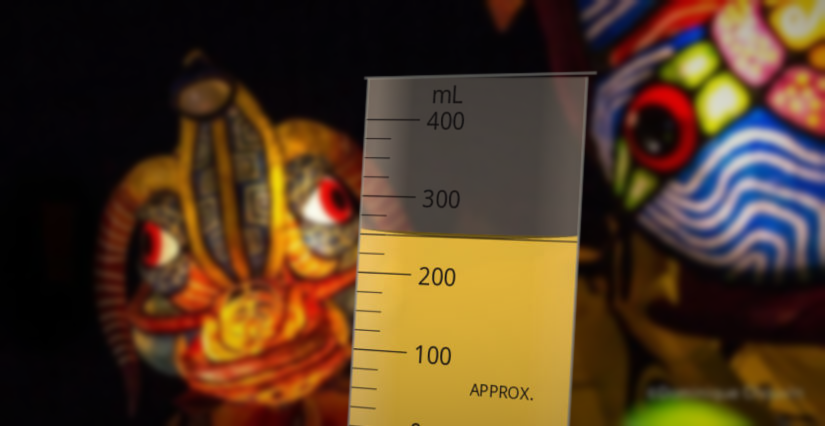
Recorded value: 250,mL
